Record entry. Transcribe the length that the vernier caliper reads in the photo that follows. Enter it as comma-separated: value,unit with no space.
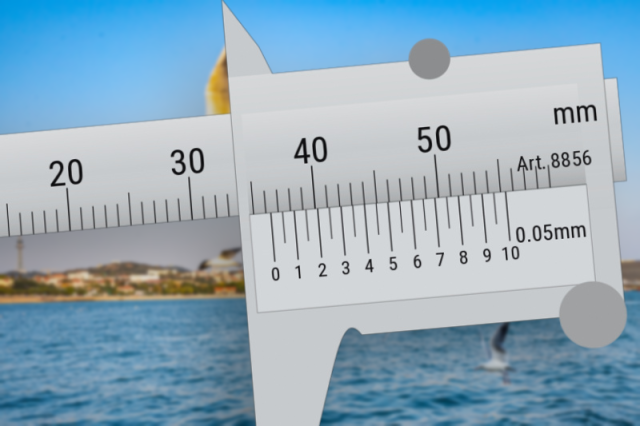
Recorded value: 36.4,mm
